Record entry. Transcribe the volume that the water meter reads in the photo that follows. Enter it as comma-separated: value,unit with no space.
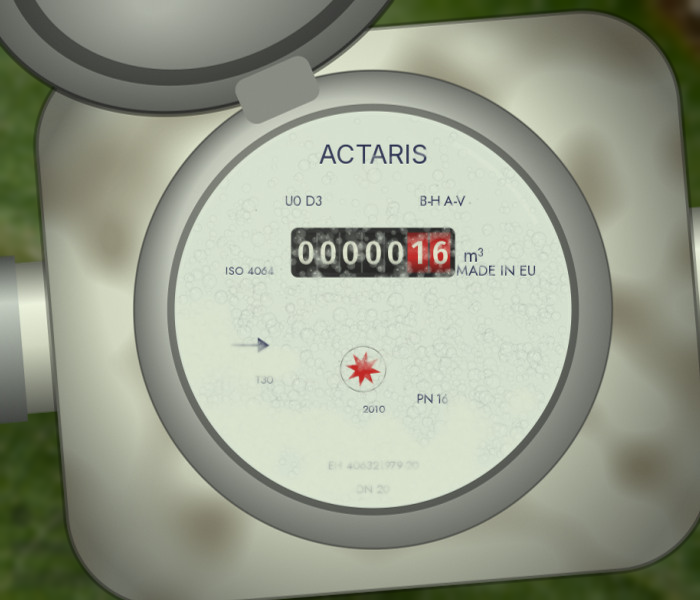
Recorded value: 0.16,m³
